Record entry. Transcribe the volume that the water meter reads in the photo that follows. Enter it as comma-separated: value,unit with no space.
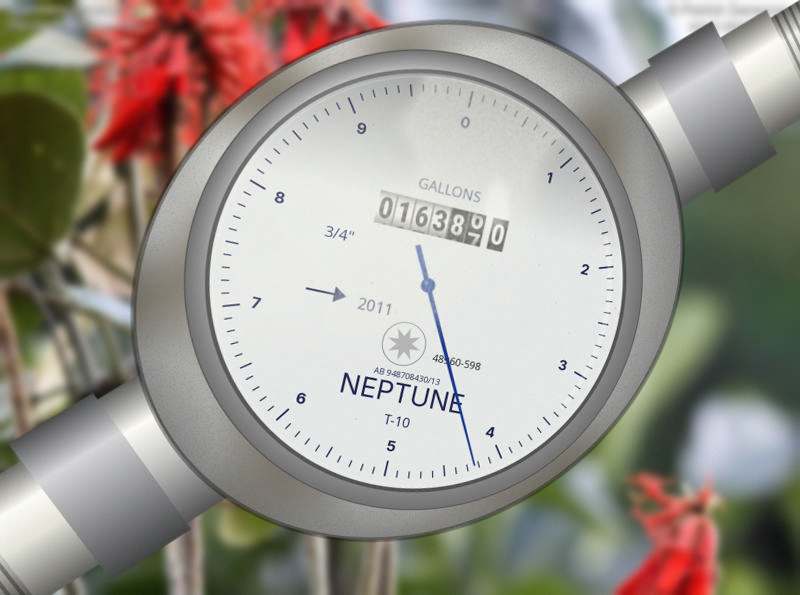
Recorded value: 163864.2,gal
